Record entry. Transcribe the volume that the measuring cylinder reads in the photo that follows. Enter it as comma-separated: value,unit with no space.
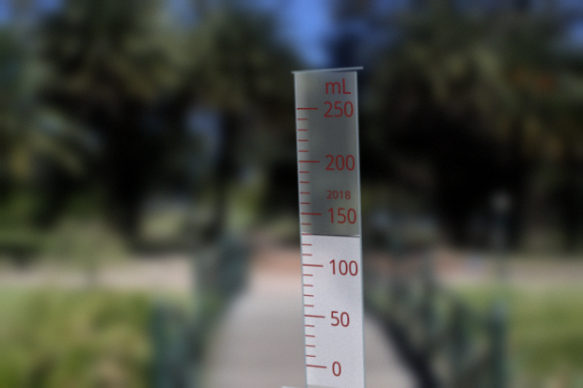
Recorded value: 130,mL
